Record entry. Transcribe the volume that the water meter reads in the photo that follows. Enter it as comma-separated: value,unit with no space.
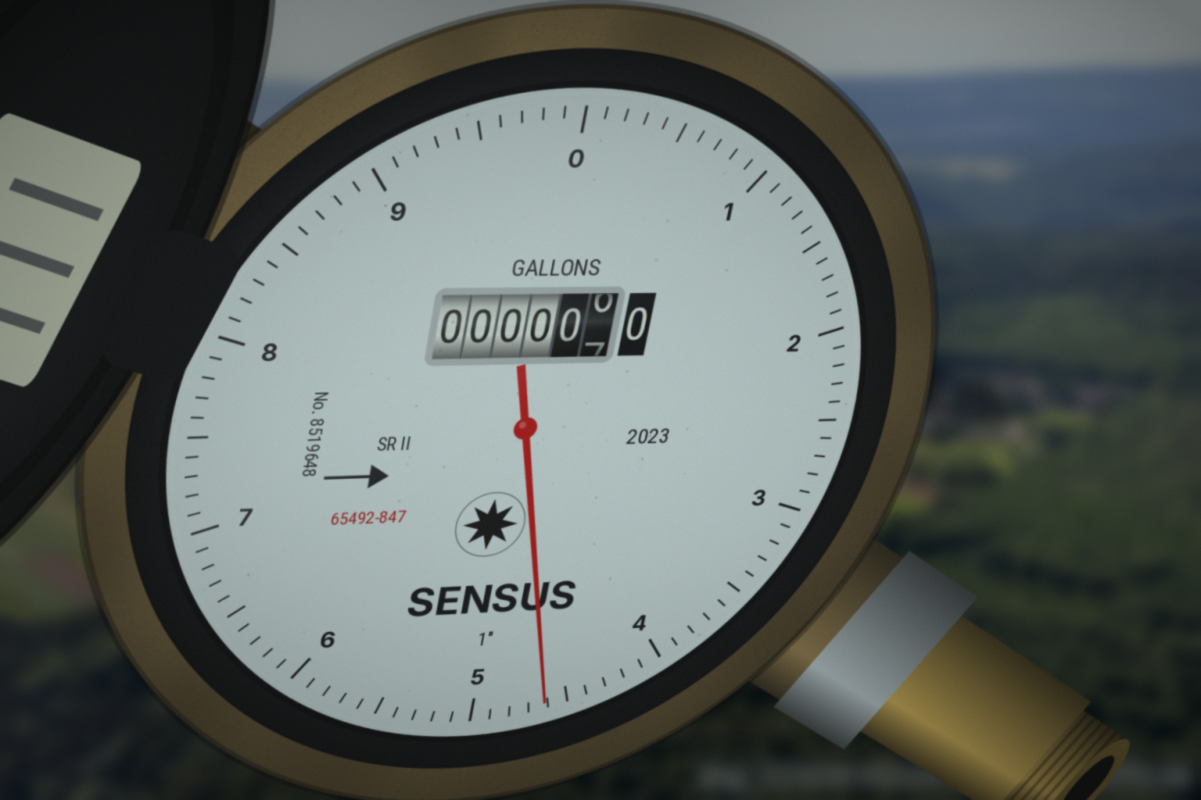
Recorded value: 64.6,gal
